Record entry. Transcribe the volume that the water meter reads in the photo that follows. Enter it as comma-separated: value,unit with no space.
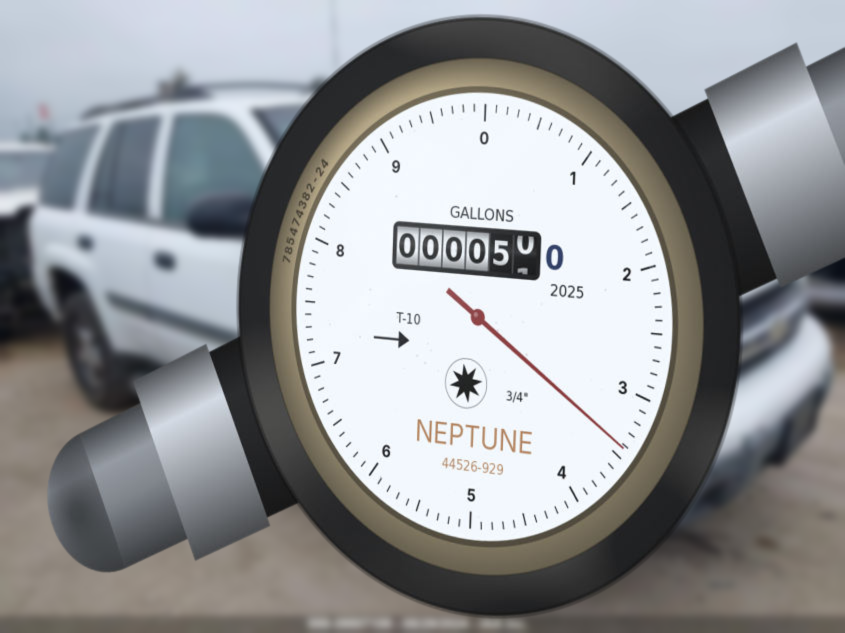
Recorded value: 503.4,gal
